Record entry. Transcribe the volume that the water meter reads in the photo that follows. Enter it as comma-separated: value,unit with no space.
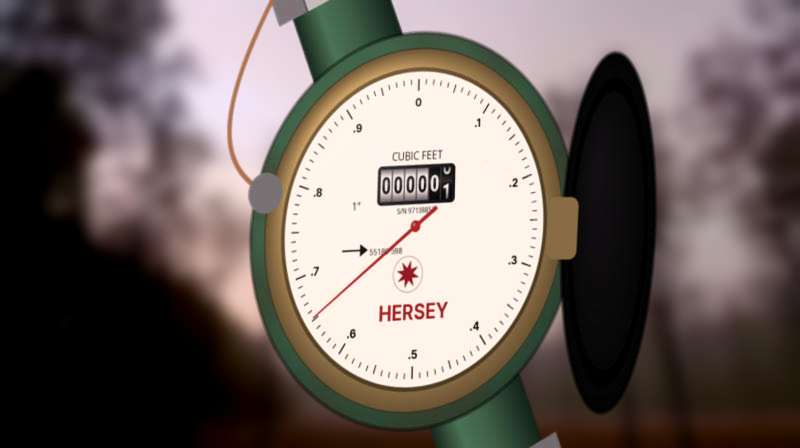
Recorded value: 0.65,ft³
